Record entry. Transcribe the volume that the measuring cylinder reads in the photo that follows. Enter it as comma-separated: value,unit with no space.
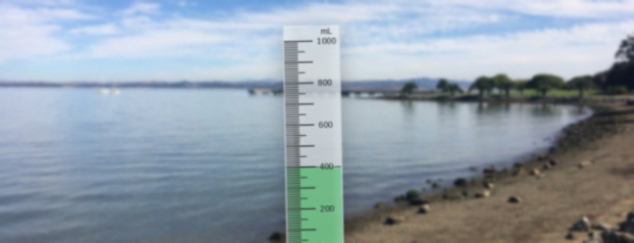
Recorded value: 400,mL
